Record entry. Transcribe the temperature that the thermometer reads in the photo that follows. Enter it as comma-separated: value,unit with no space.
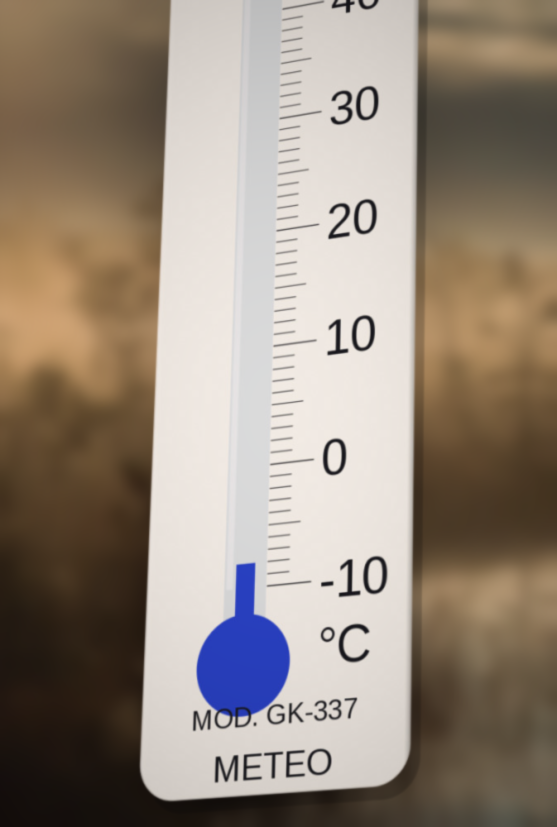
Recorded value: -8,°C
